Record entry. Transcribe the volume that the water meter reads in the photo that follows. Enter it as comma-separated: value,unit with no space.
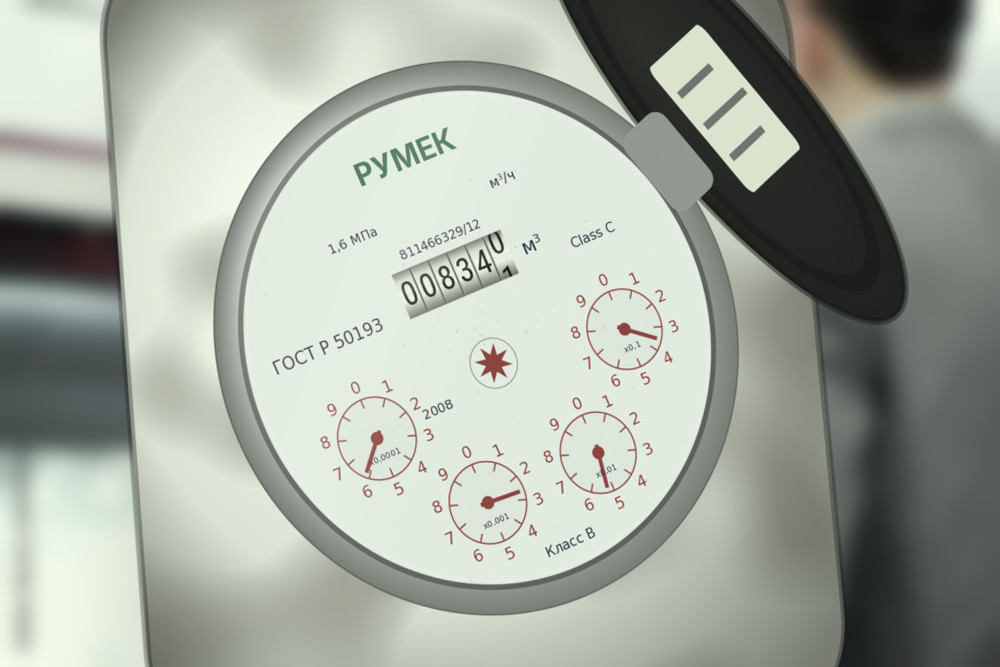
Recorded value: 8340.3526,m³
